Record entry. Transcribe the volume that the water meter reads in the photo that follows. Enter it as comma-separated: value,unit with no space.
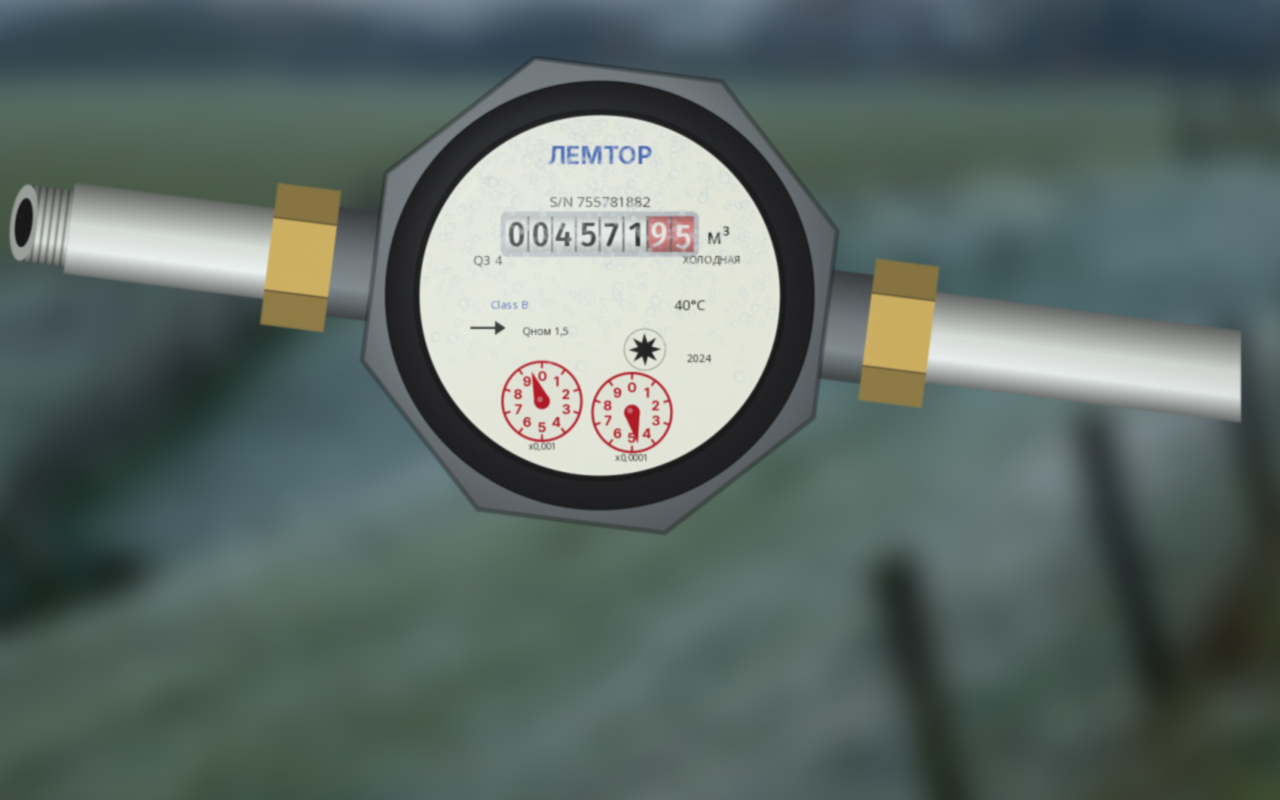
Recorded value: 4571.9494,m³
